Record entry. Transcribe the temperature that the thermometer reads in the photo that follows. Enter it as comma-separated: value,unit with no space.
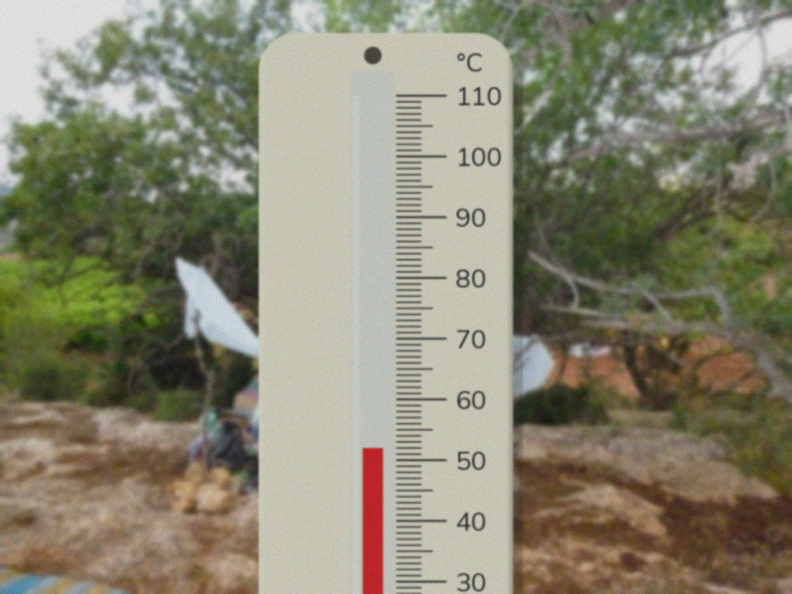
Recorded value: 52,°C
